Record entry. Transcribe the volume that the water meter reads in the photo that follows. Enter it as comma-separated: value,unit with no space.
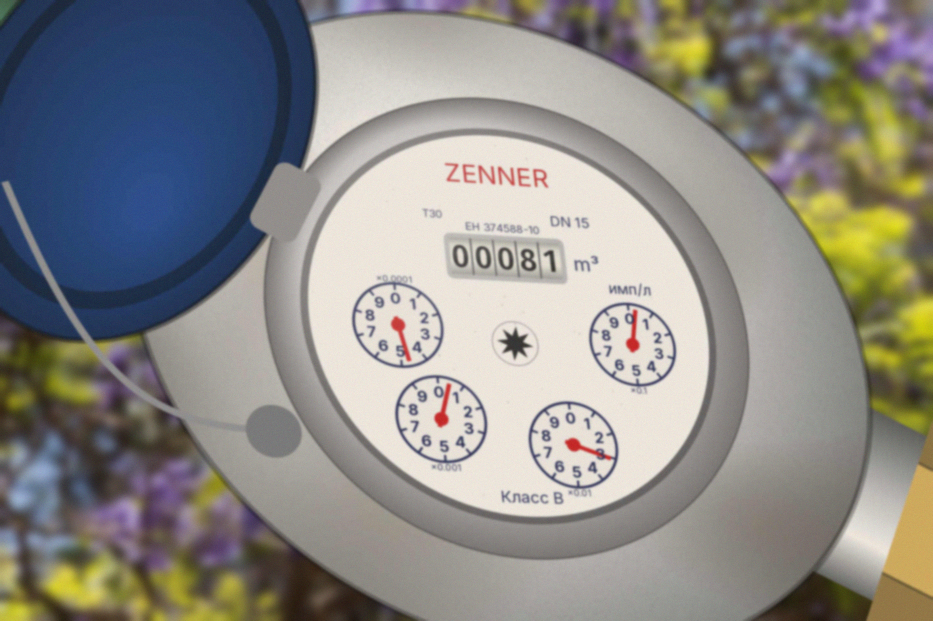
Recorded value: 81.0304,m³
